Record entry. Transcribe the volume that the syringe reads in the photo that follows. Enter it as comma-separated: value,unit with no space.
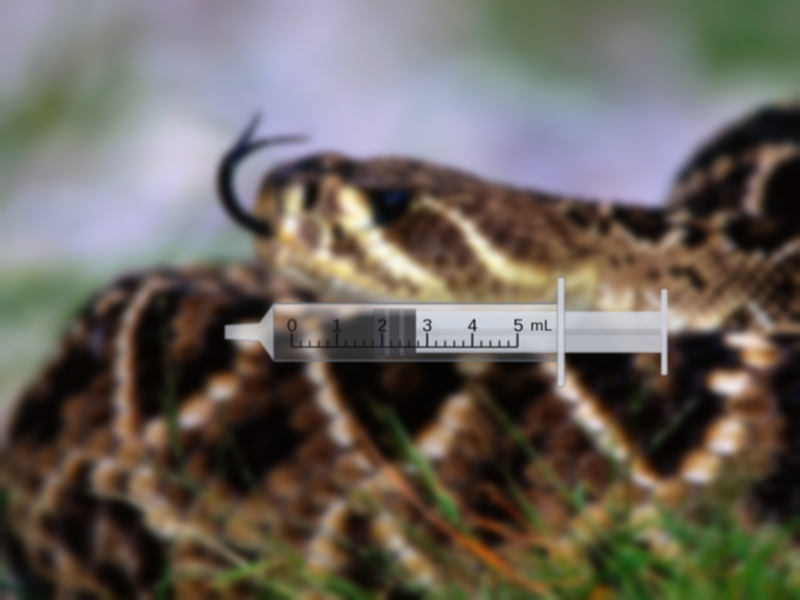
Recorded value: 1.8,mL
